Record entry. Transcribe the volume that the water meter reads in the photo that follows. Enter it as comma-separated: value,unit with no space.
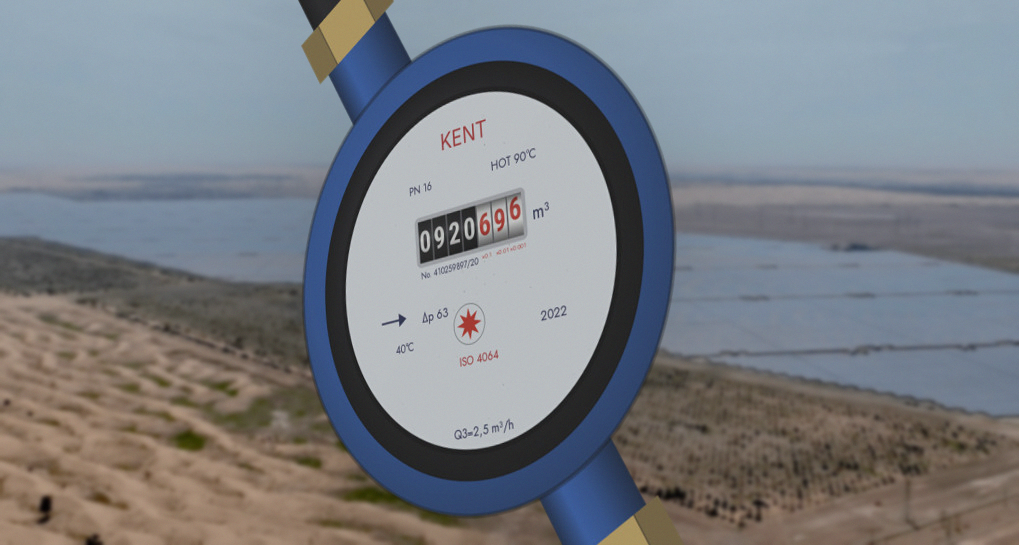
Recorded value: 920.696,m³
